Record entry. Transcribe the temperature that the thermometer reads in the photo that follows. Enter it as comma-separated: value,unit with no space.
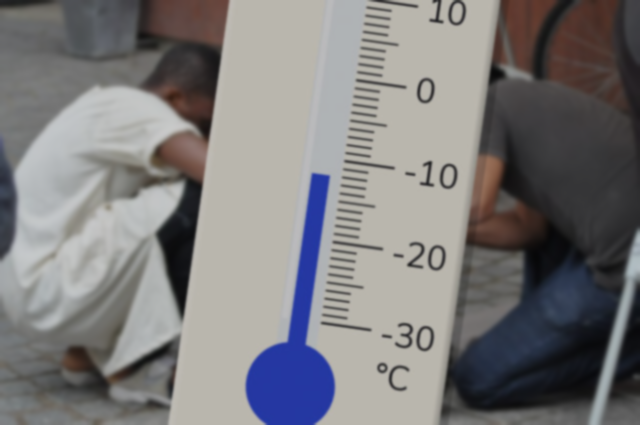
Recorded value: -12,°C
